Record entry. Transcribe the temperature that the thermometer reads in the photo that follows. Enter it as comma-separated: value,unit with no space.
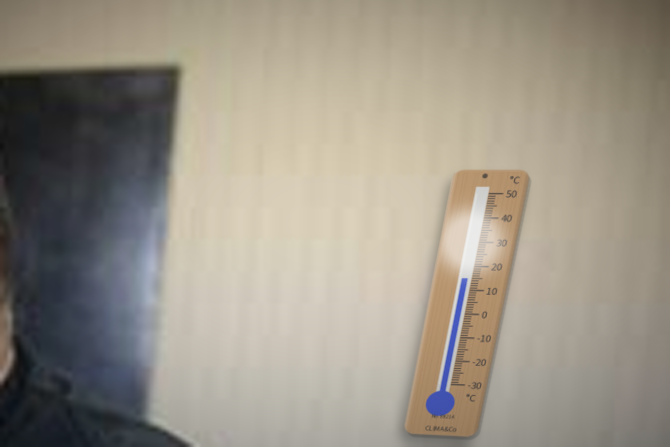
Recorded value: 15,°C
